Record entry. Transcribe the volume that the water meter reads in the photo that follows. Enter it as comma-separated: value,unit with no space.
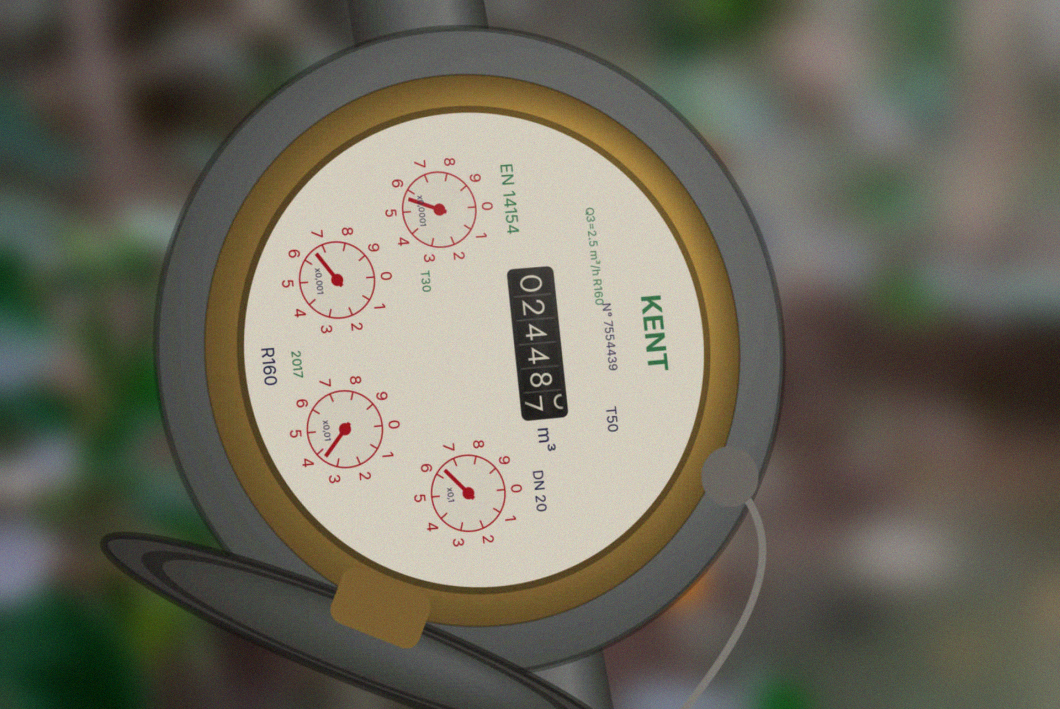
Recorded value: 24486.6365,m³
